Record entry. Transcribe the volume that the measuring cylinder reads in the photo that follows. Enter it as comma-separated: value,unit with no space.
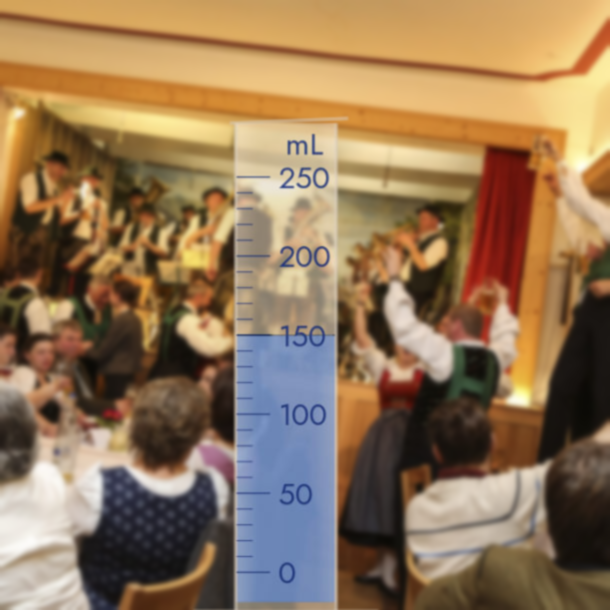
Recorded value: 150,mL
